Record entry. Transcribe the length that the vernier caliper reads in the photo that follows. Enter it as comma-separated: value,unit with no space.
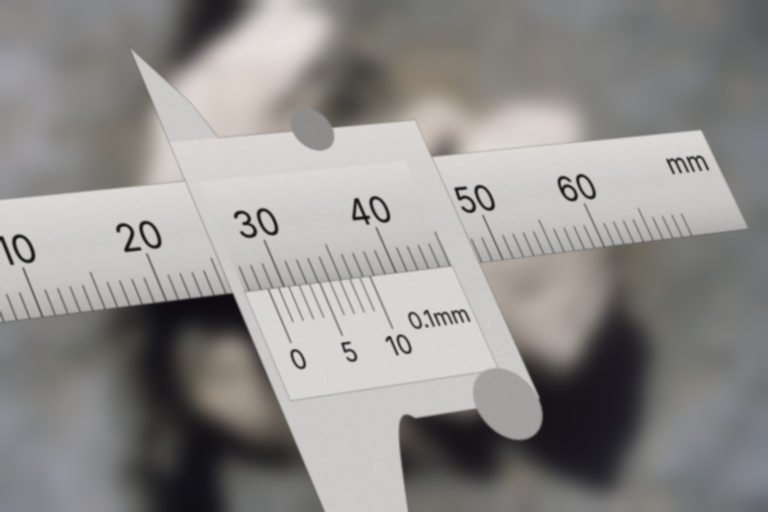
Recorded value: 28.6,mm
